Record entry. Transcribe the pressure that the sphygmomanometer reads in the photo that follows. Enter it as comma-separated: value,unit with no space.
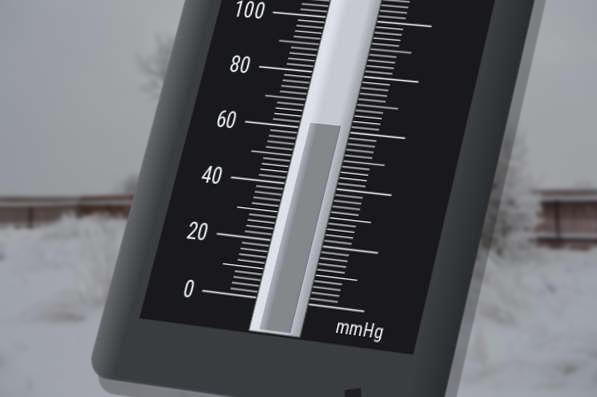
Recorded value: 62,mmHg
